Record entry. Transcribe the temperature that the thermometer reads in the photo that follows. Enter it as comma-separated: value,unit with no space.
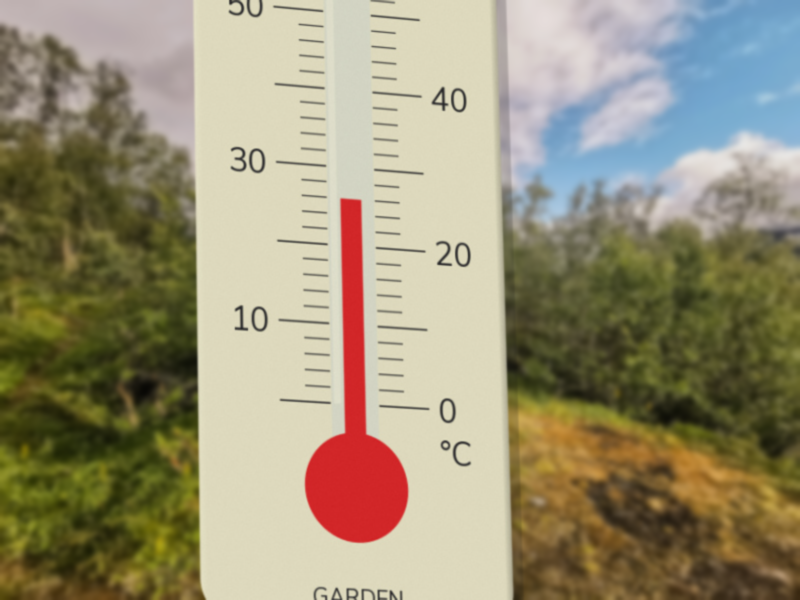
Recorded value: 26,°C
